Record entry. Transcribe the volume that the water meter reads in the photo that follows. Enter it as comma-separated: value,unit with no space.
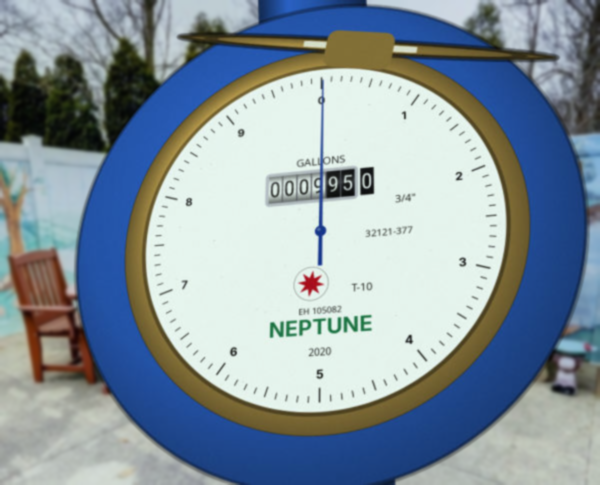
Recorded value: 9950.0,gal
